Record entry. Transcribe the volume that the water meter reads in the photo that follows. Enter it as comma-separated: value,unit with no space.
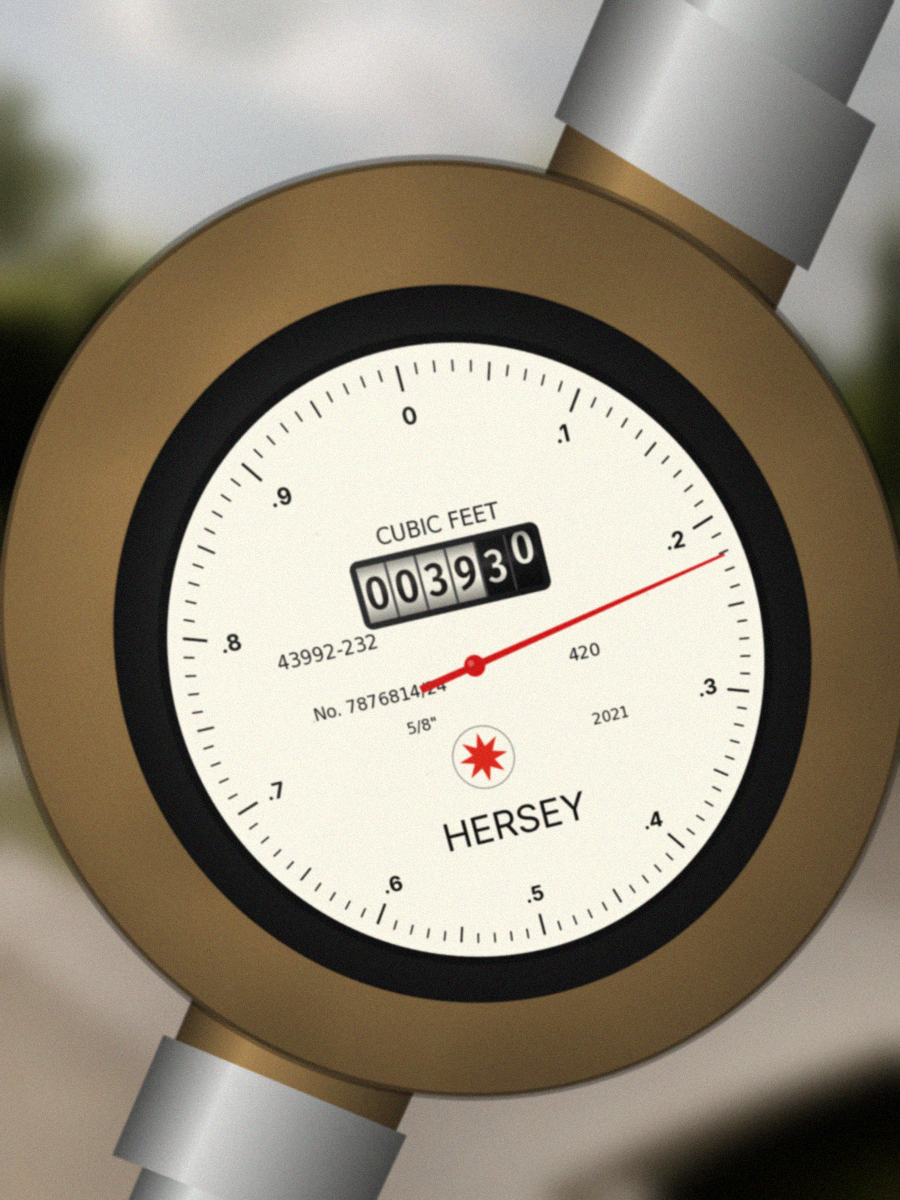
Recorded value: 3930.22,ft³
